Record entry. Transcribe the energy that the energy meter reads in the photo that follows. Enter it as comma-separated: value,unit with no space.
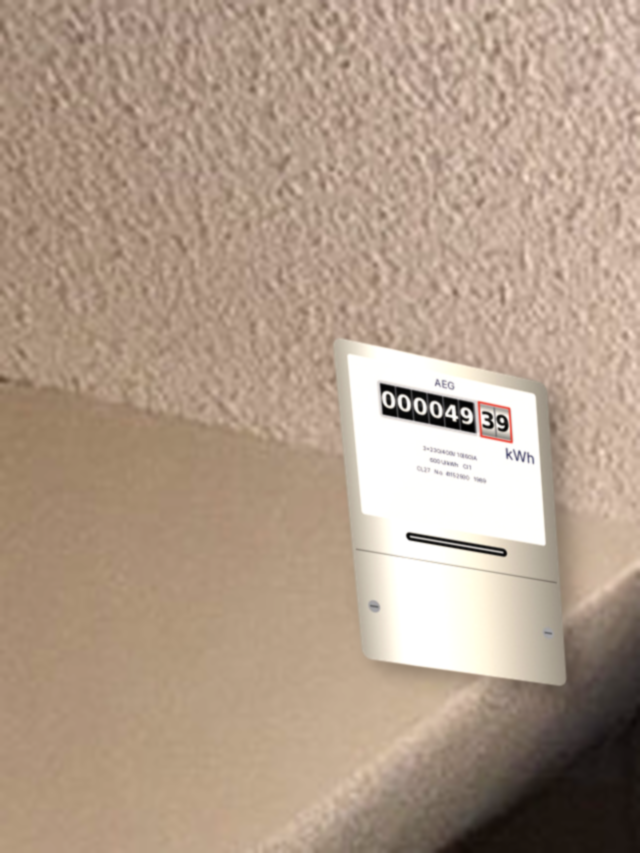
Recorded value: 49.39,kWh
